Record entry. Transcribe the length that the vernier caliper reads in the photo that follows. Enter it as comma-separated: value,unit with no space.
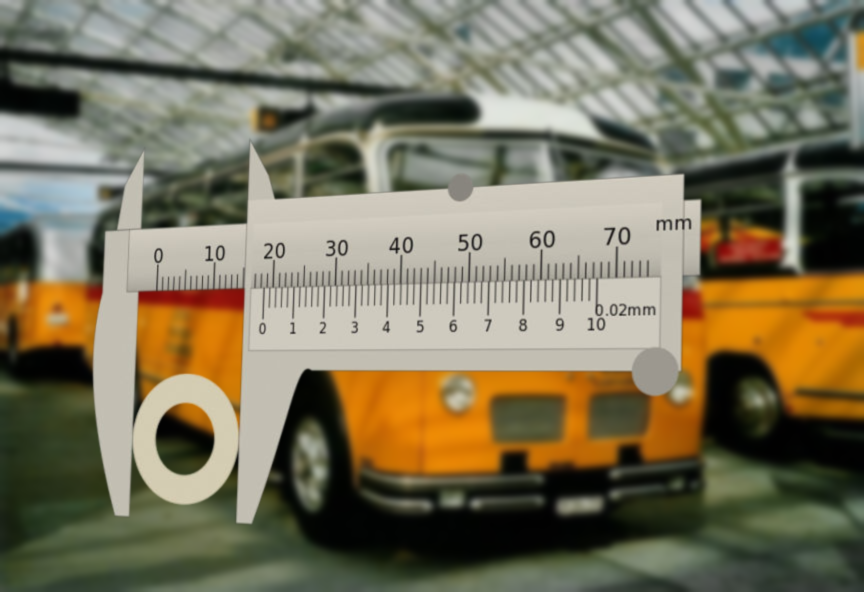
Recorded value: 18.5,mm
